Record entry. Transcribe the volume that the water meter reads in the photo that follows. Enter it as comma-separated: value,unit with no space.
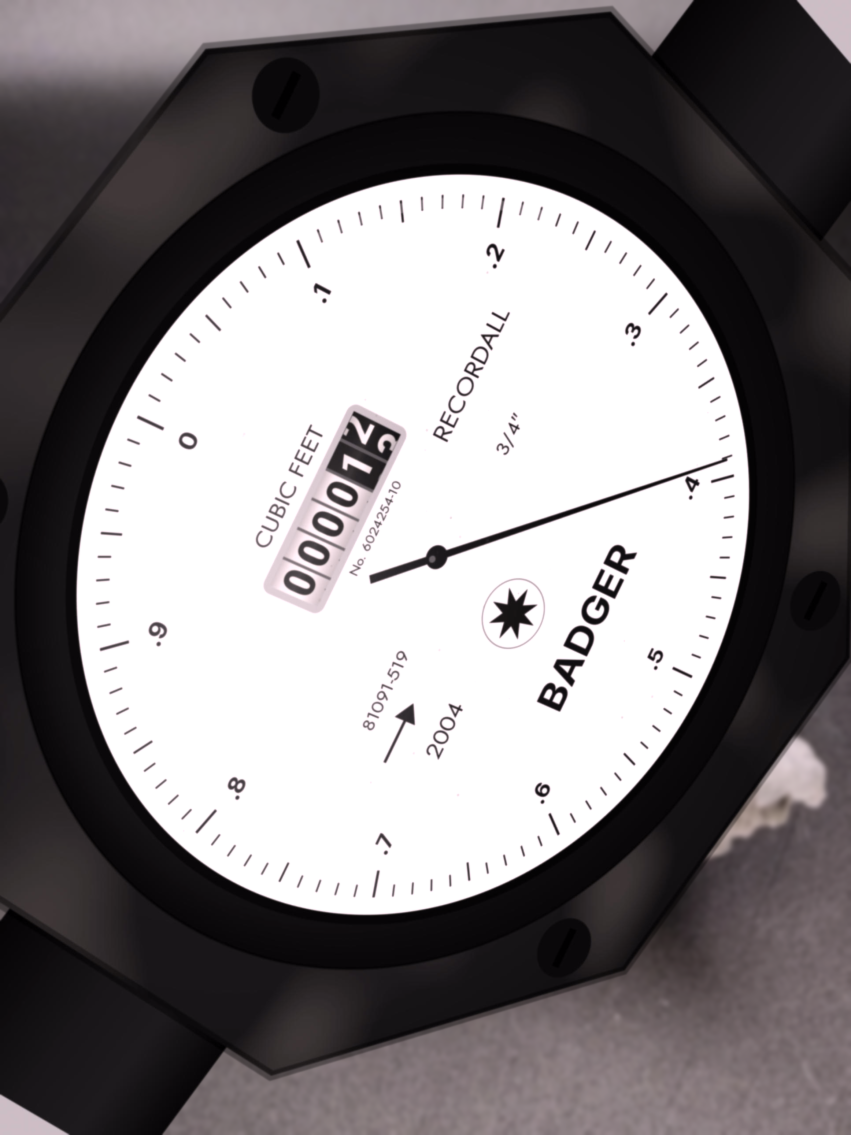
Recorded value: 12.39,ft³
